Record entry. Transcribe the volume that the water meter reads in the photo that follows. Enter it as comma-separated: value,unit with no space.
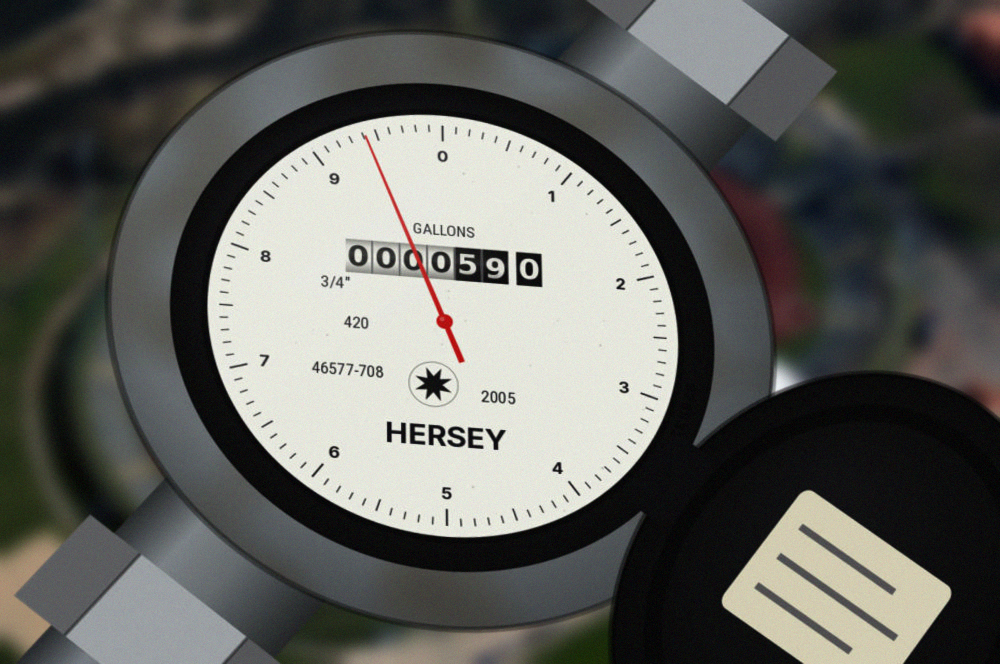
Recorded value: 589.4,gal
